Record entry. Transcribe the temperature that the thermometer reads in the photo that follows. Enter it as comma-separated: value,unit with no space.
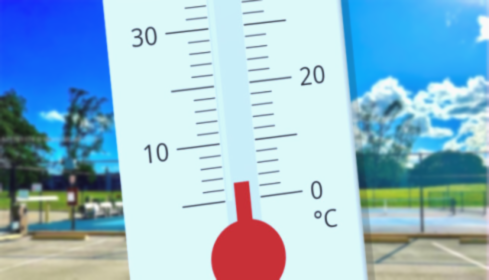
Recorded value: 3,°C
